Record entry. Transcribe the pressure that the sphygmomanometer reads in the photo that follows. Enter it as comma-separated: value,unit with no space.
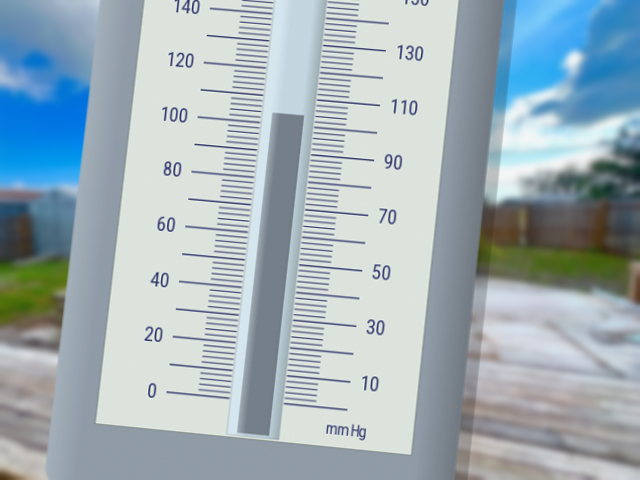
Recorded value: 104,mmHg
